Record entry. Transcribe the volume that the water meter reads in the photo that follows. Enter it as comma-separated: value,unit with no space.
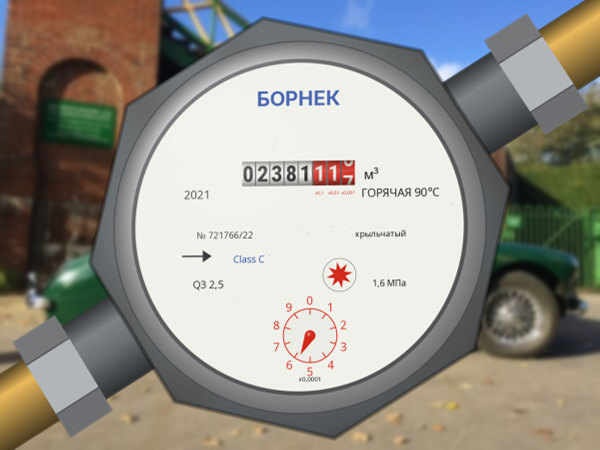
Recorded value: 2381.1165,m³
